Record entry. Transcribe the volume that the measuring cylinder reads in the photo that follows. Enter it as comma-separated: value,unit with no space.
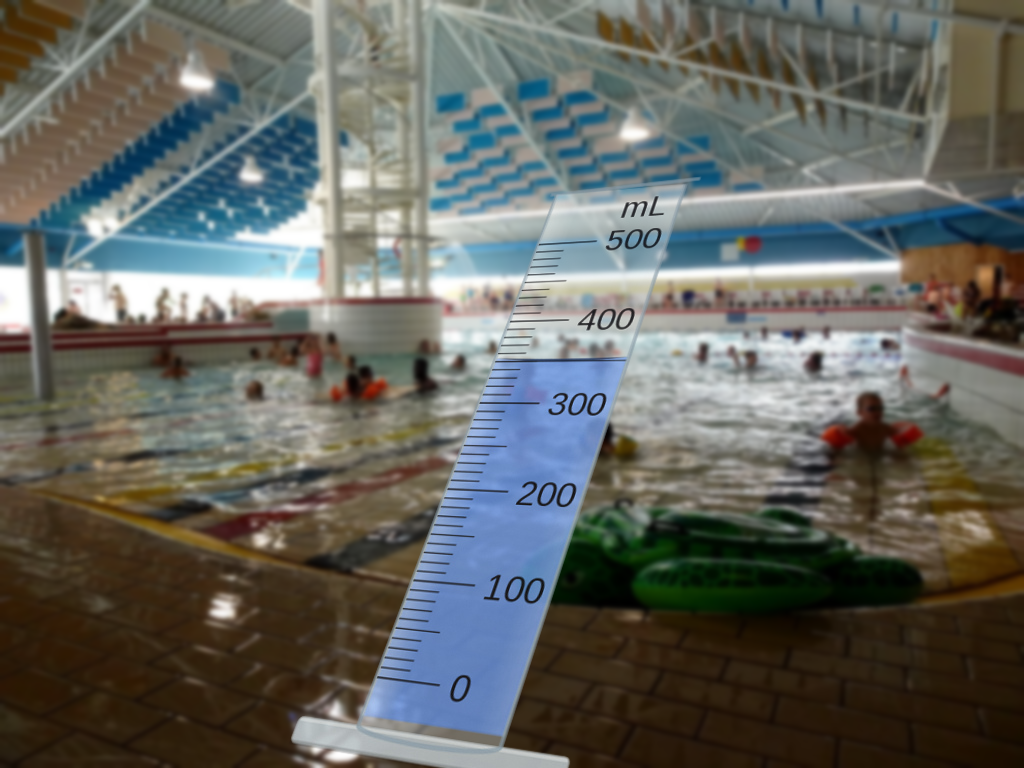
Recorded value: 350,mL
